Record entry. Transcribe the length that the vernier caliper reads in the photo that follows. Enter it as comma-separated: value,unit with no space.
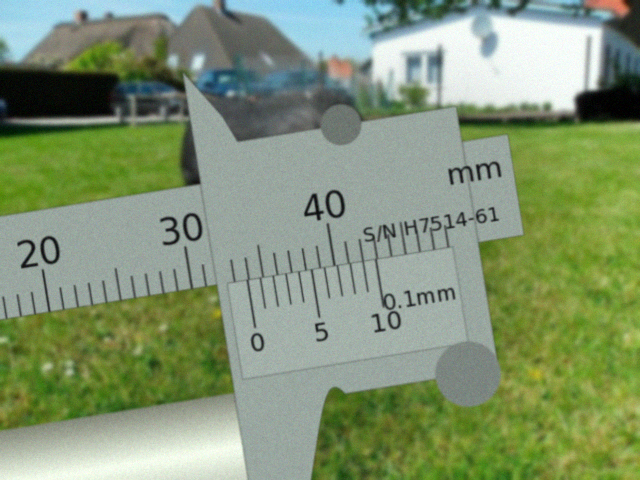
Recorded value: 33.9,mm
